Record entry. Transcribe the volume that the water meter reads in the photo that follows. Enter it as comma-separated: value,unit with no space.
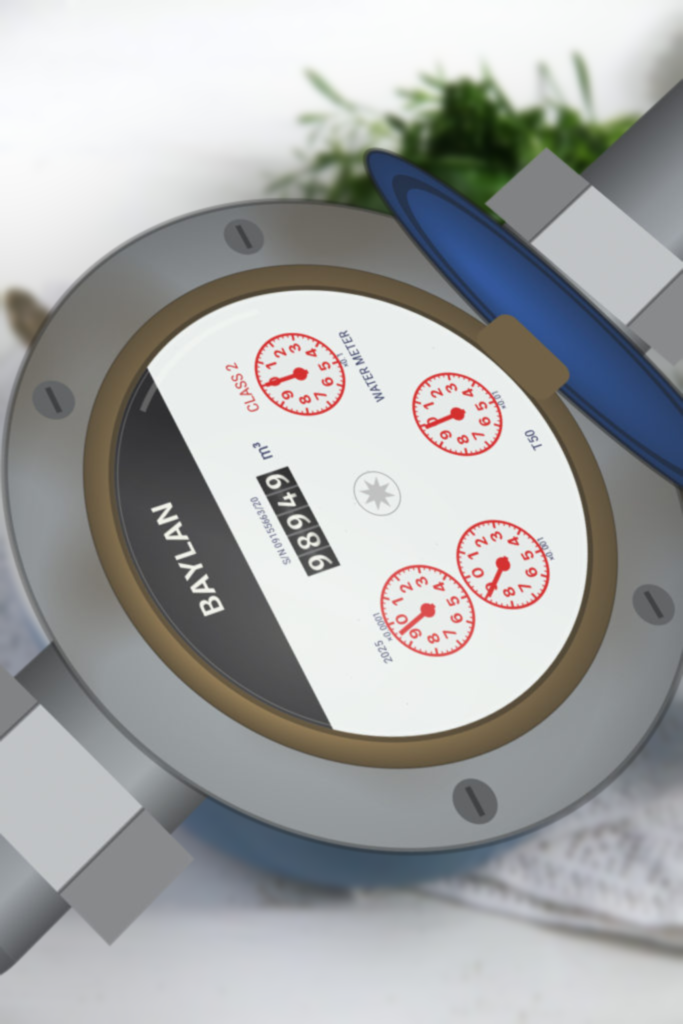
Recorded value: 98948.9989,m³
